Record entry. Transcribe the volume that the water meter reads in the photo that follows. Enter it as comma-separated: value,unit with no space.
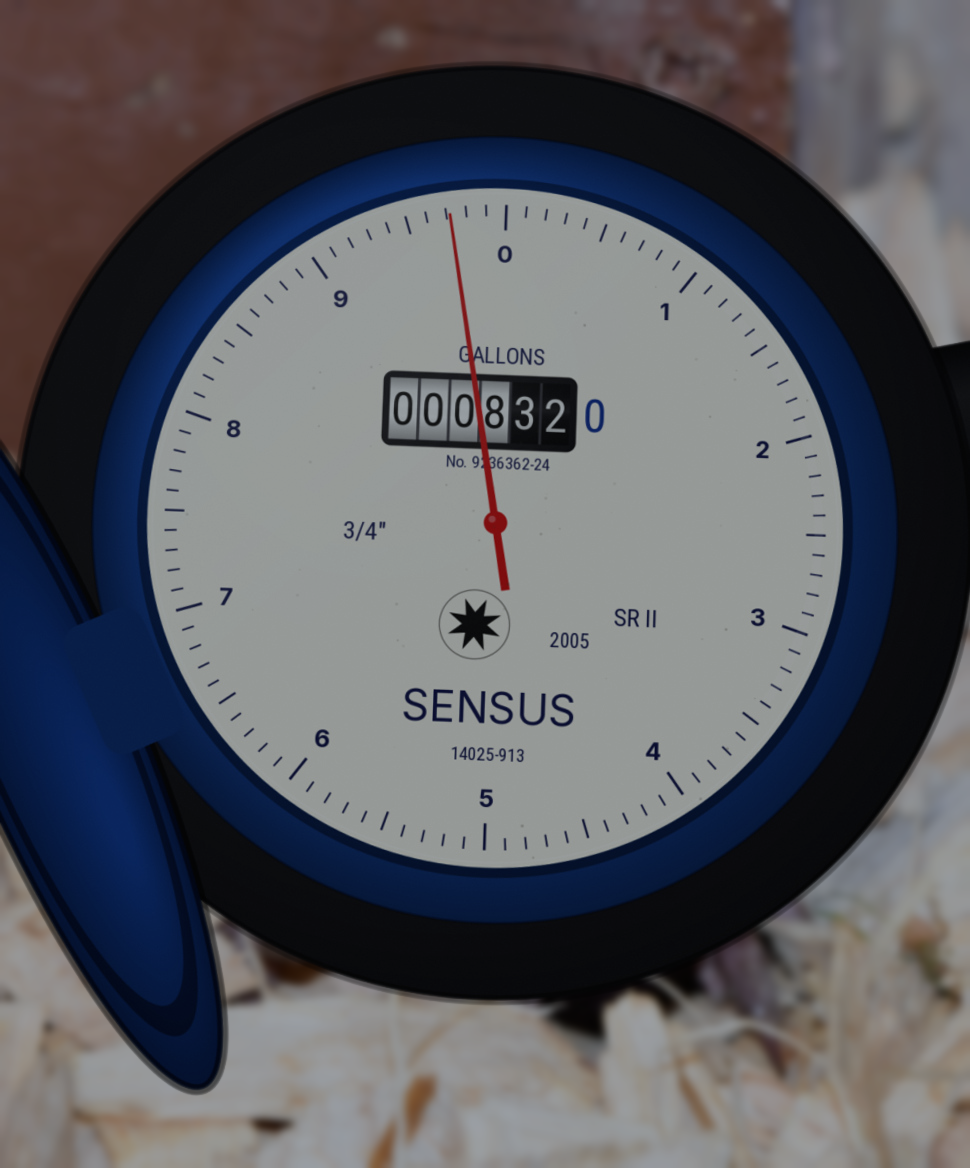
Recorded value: 8319.7,gal
